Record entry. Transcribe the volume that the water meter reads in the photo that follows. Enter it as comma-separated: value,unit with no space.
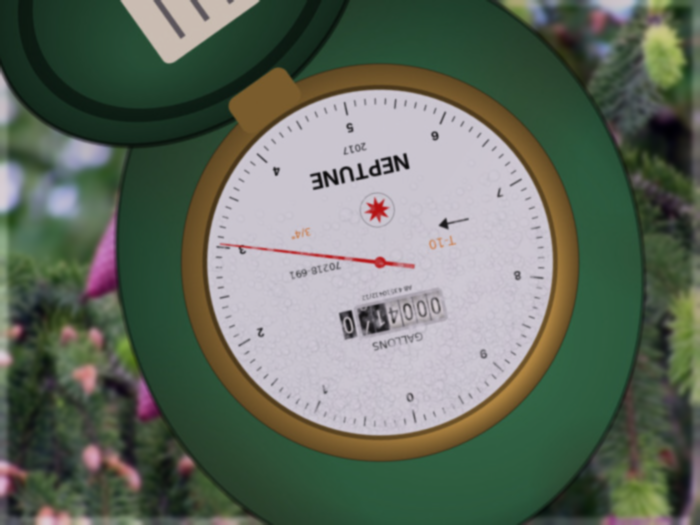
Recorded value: 4173.0,gal
